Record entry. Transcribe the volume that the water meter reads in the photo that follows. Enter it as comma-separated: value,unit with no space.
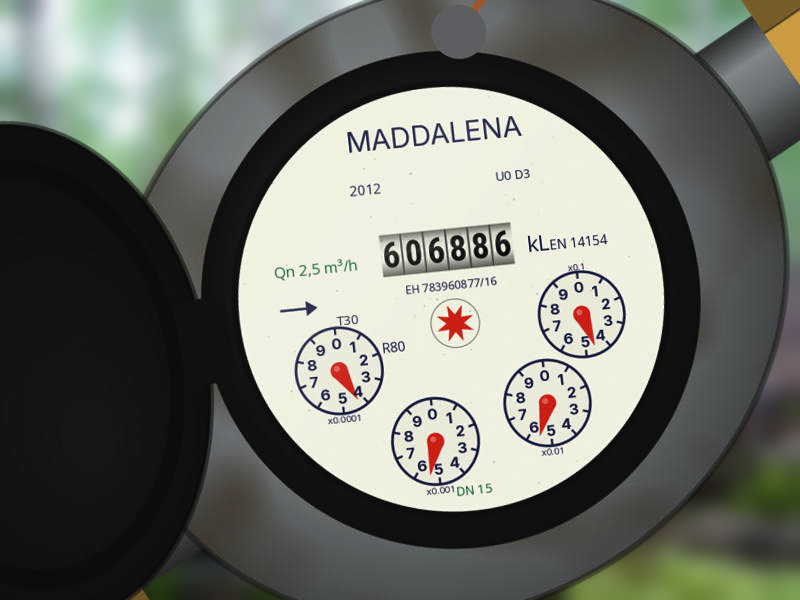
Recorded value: 606886.4554,kL
